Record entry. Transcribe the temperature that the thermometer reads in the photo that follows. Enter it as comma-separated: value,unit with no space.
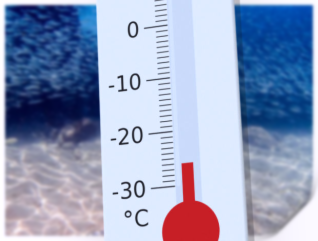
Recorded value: -26,°C
